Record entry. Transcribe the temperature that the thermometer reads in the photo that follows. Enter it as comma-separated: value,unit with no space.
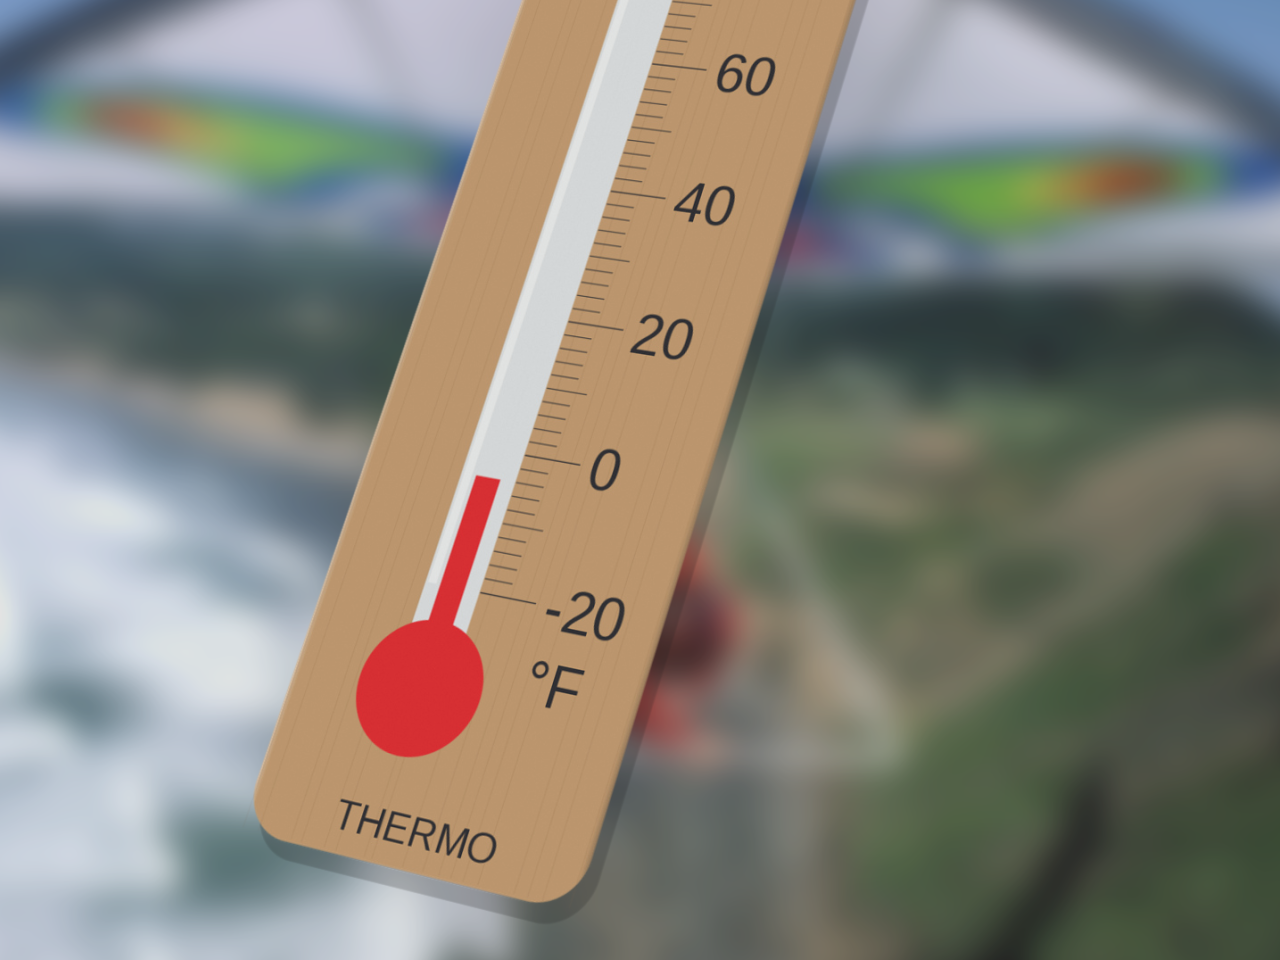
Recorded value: -4,°F
